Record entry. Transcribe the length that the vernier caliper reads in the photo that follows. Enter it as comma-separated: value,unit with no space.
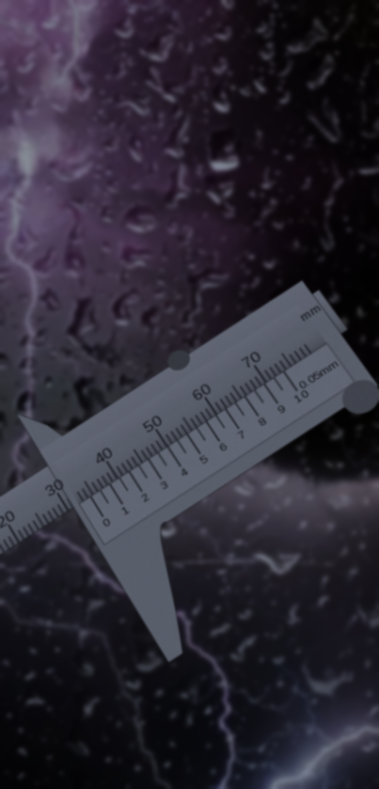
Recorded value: 34.5,mm
